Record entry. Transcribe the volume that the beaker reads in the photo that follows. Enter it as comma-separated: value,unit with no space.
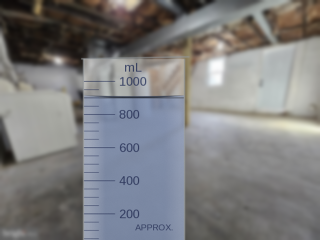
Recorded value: 900,mL
